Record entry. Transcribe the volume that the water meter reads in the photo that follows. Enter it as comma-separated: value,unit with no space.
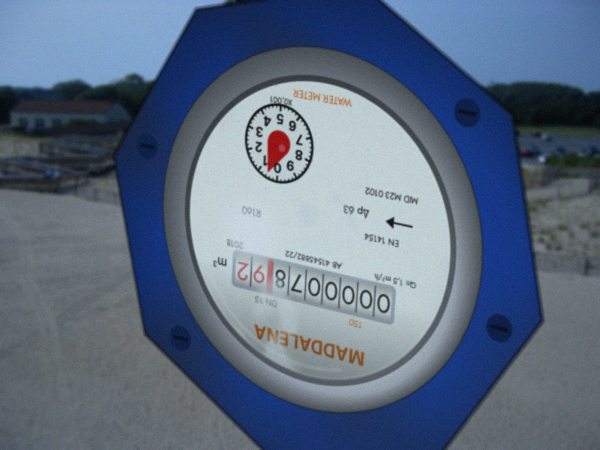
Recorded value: 78.920,m³
